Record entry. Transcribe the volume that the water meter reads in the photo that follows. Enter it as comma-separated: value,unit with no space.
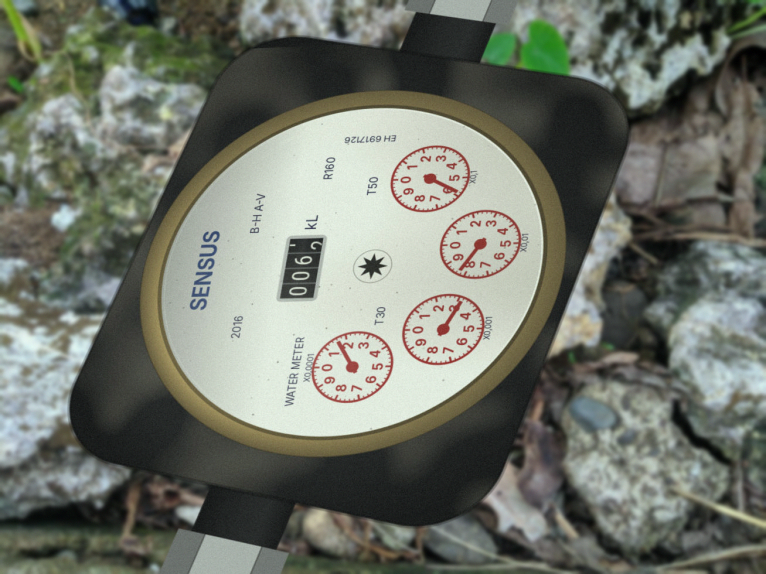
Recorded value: 61.5831,kL
